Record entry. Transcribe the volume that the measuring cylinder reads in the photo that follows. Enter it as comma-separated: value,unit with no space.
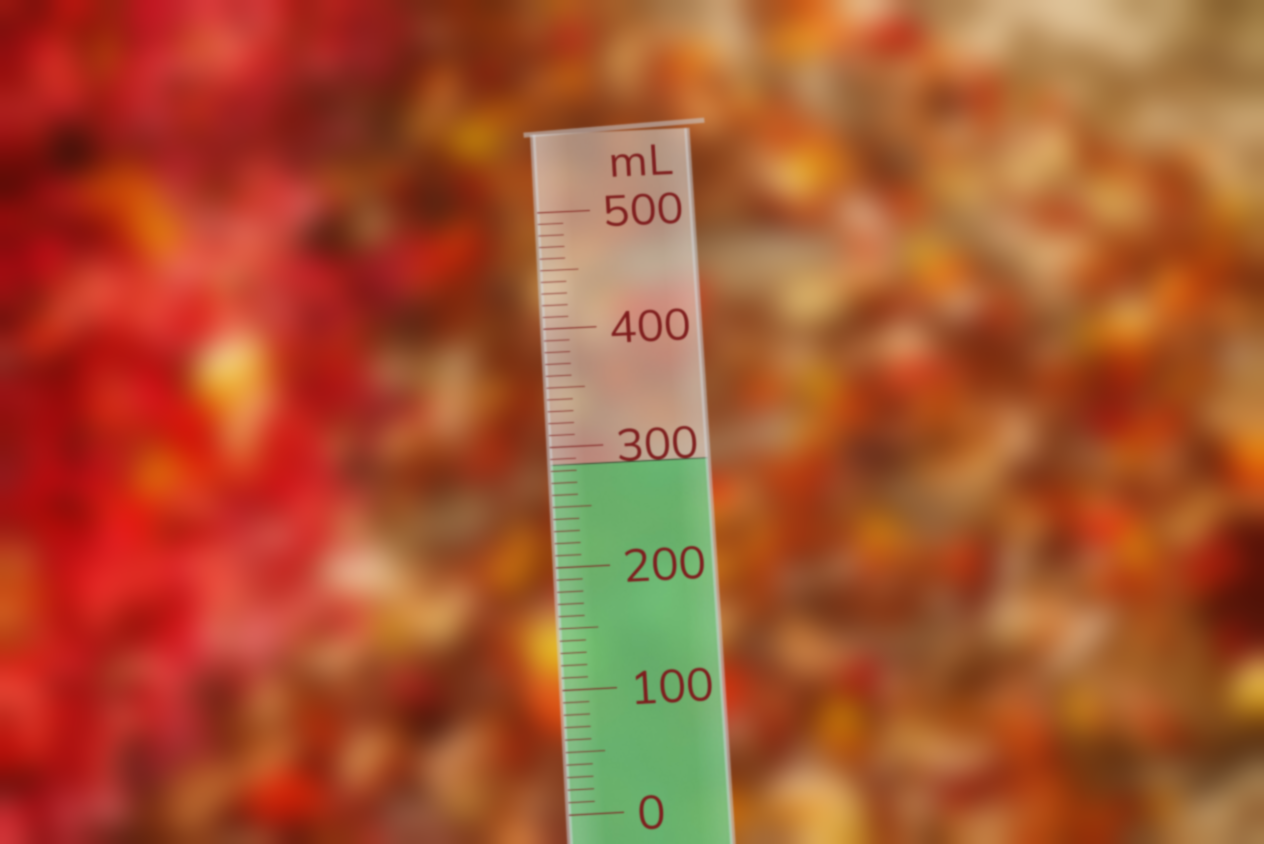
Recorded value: 285,mL
